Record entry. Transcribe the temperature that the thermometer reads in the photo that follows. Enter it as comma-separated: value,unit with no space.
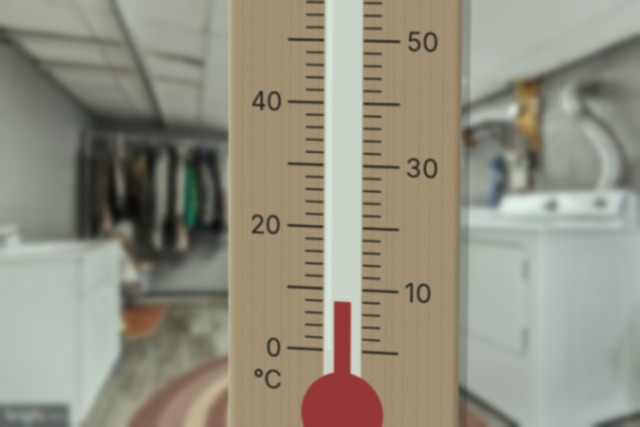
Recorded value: 8,°C
